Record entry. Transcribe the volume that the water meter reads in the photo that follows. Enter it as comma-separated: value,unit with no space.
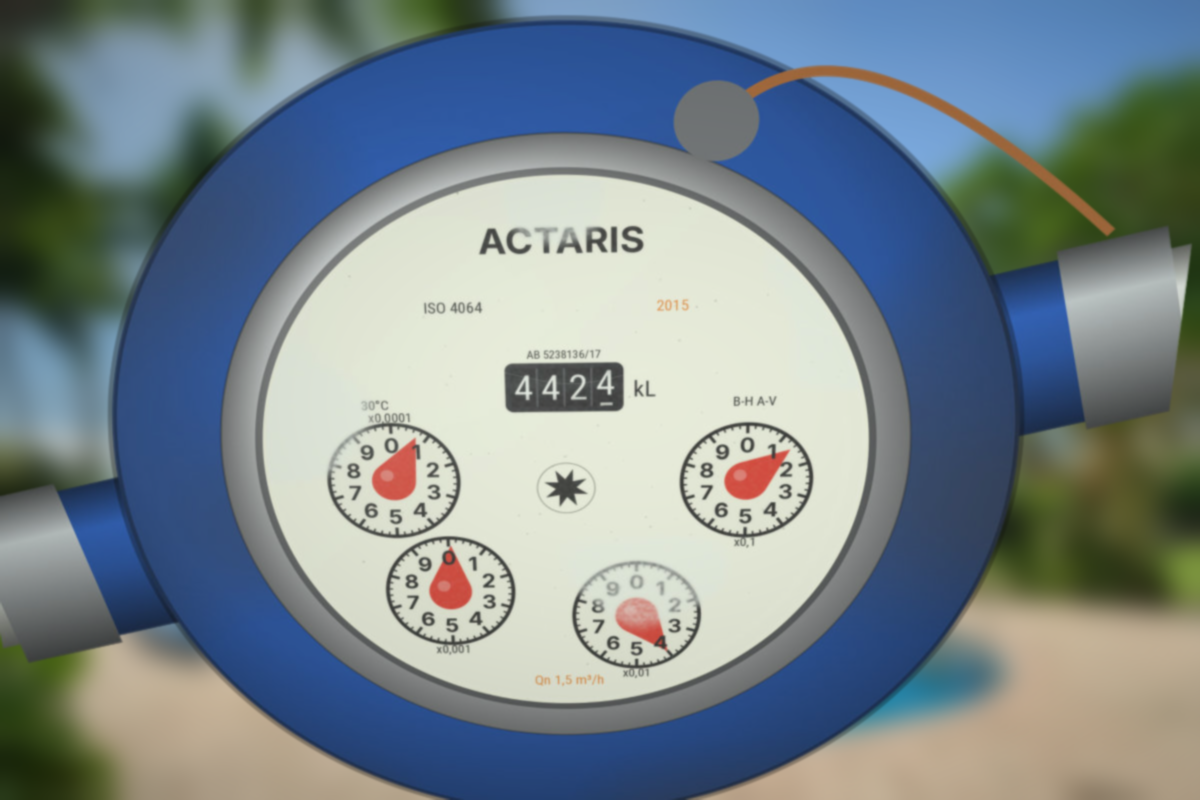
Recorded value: 4424.1400,kL
